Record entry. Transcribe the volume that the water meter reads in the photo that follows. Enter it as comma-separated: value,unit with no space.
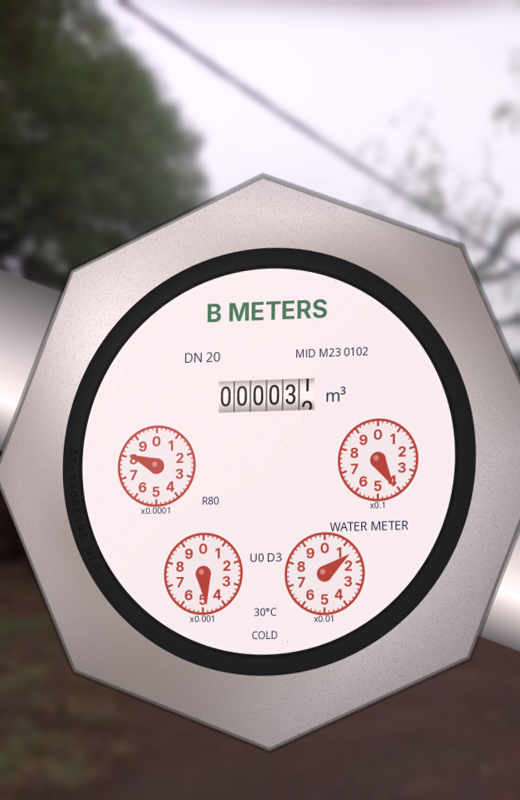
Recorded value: 31.4148,m³
